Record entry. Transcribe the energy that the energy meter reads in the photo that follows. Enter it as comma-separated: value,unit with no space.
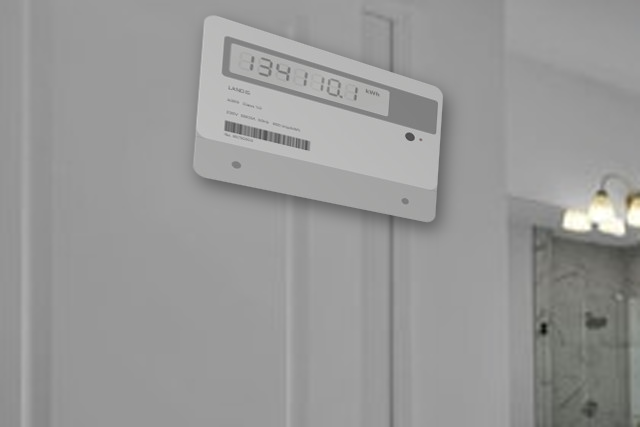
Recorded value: 134110.1,kWh
